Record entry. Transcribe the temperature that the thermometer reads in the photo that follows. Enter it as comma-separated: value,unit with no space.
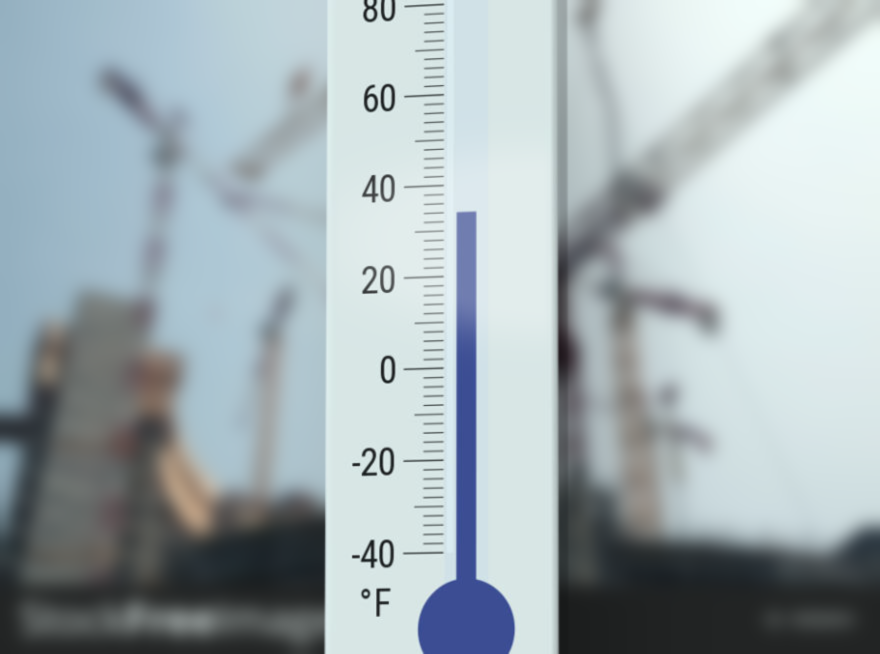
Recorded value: 34,°F
